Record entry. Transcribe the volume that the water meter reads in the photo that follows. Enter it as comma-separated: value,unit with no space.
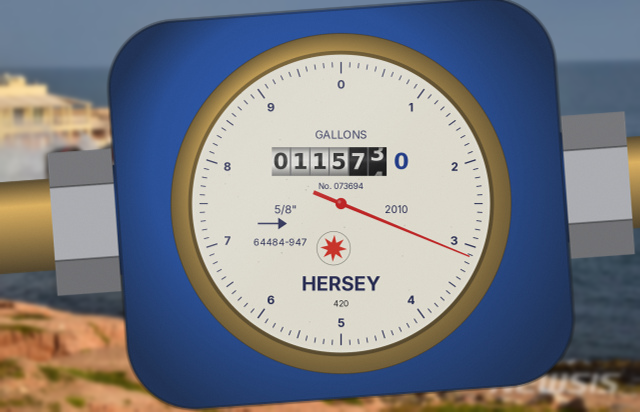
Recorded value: 115733.1,gal
